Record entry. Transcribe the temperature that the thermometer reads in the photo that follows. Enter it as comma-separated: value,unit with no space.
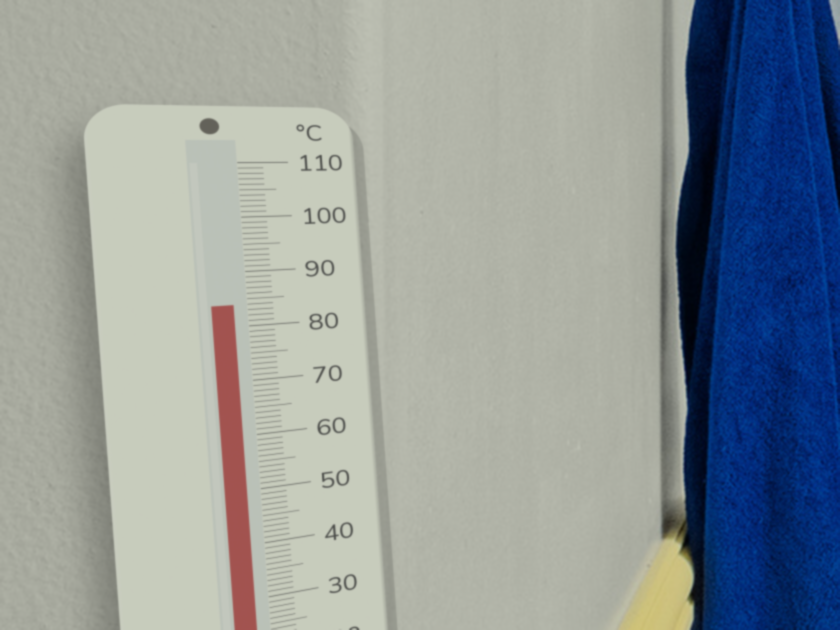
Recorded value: 84,°C
